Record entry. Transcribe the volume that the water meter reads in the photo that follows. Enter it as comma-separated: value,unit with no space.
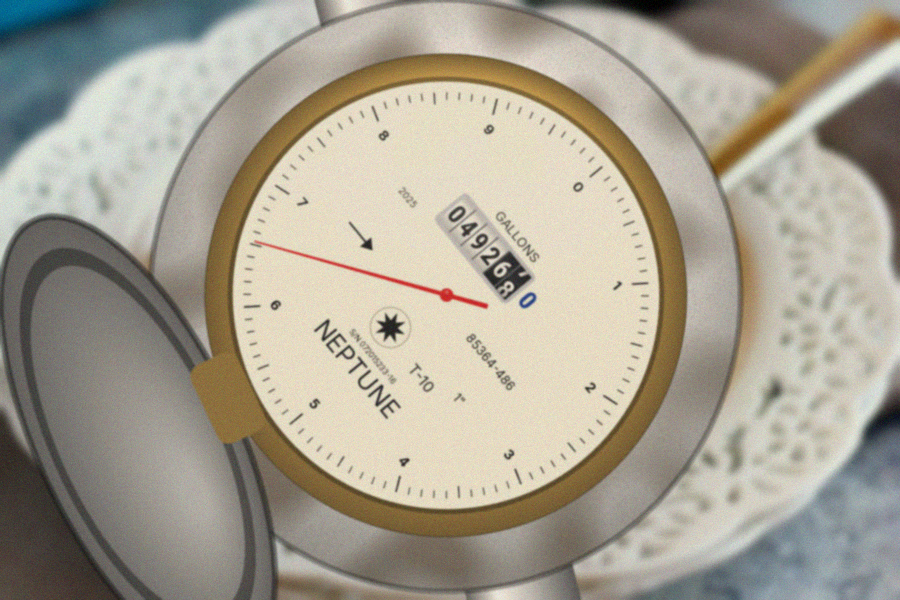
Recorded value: 492676.5,gal
